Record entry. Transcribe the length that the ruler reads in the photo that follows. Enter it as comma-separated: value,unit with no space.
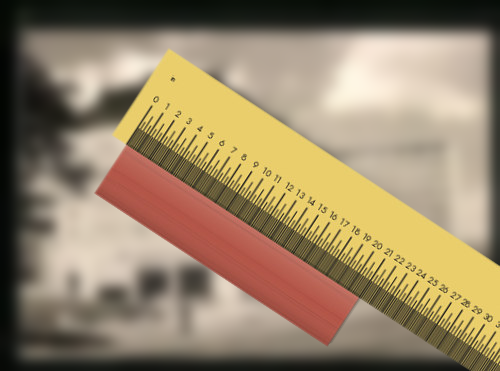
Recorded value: 21,in
